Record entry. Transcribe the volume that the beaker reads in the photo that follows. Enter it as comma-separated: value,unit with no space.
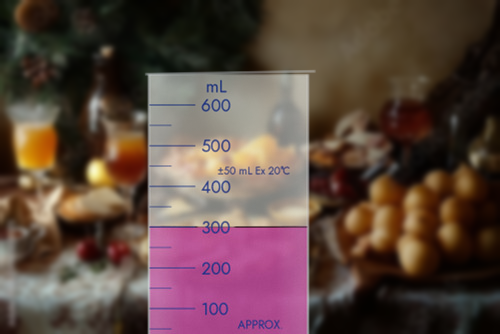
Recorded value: 300,mL
